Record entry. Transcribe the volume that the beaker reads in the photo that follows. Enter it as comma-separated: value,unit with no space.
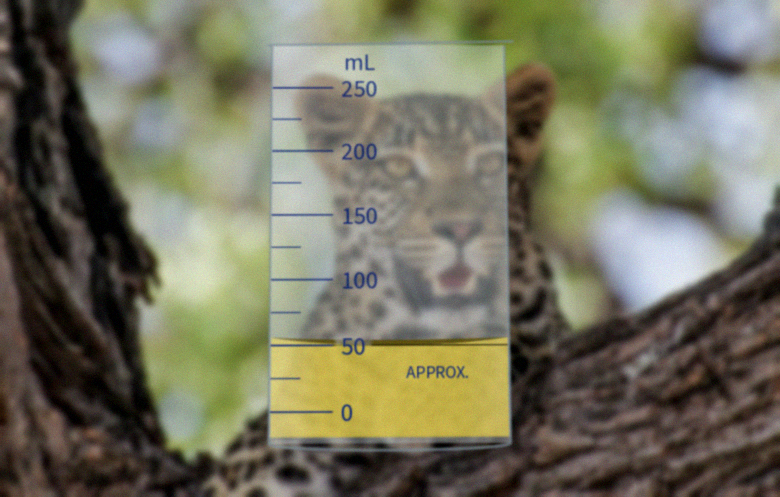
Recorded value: 50,mL
